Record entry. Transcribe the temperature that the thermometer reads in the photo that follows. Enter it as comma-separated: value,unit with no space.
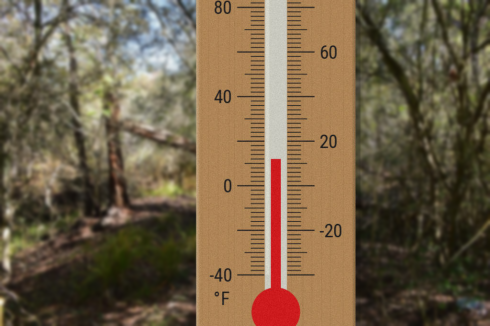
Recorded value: 12,°F
